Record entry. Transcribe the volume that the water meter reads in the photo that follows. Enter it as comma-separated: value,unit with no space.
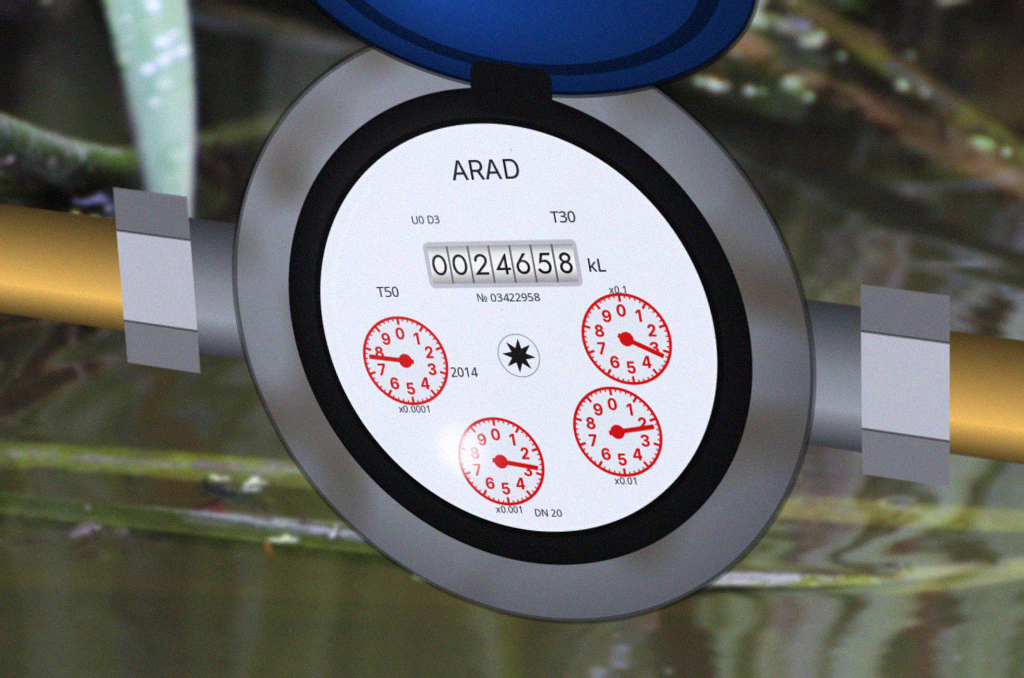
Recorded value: 24658.3227,kL
